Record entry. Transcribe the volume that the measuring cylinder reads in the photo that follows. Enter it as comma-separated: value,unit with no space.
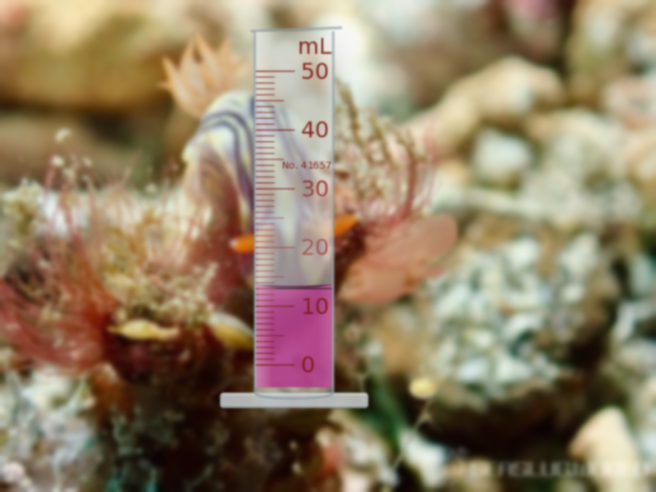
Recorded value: 13,mL
